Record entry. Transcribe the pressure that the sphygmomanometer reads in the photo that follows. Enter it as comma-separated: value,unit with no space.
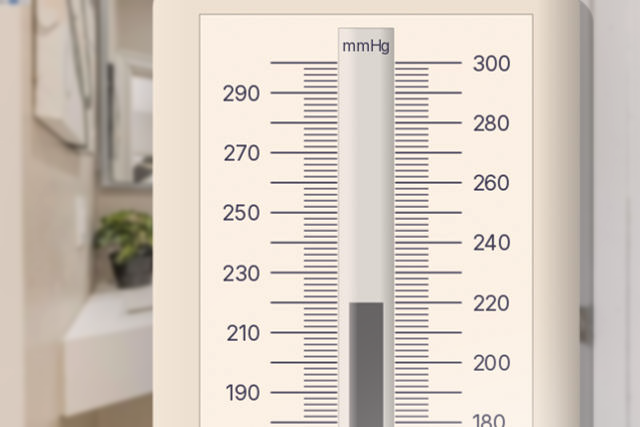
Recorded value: 220,mmHg
